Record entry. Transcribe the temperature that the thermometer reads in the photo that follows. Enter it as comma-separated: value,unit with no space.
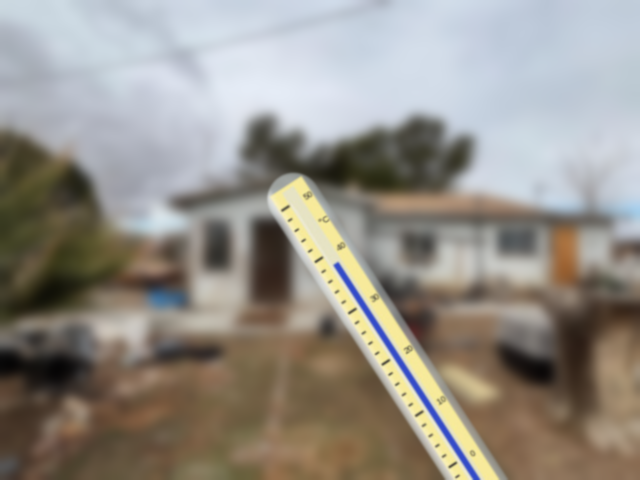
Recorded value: 38,°C
